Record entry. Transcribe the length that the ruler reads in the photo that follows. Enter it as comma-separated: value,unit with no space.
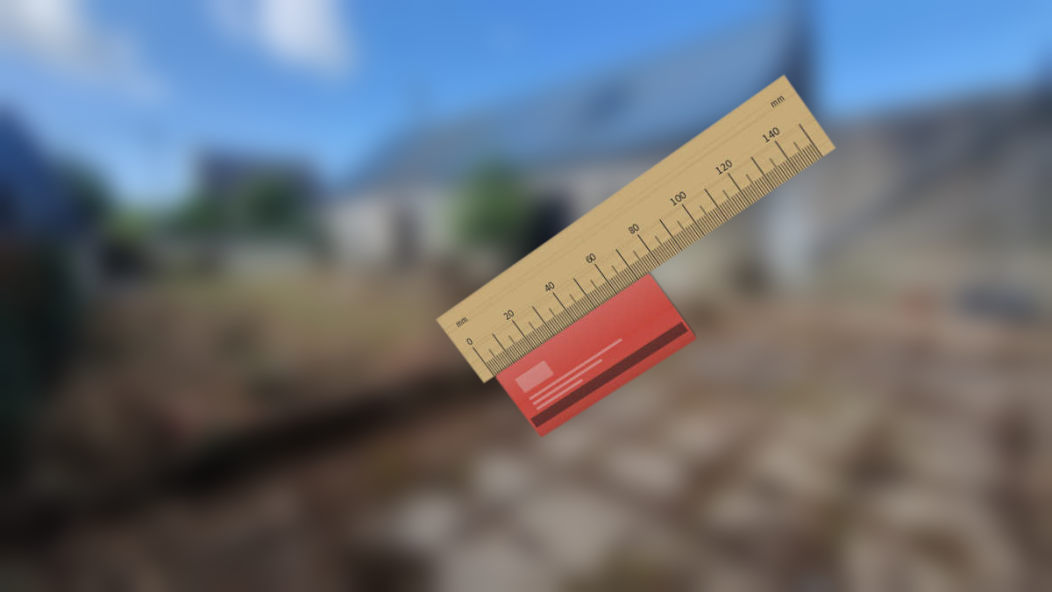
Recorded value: 75,mm
